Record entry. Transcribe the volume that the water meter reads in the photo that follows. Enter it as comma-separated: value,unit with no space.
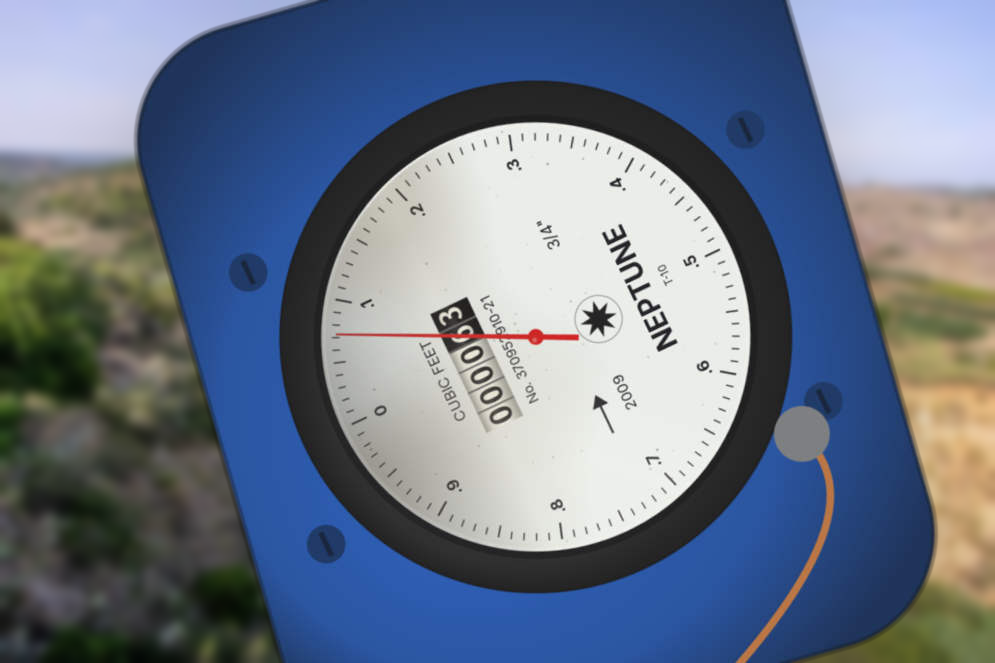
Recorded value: 63.07,ft³
